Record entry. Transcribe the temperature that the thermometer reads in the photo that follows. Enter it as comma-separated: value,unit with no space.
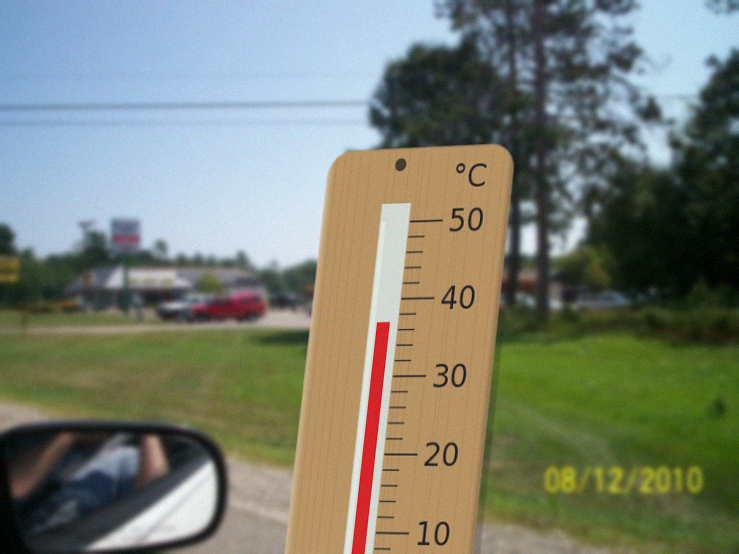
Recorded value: 37,°C
